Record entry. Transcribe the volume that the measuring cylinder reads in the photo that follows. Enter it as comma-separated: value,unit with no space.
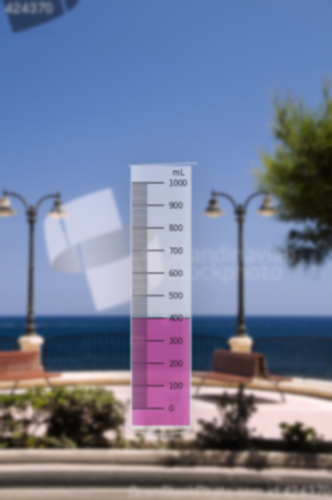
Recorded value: 400,mL
